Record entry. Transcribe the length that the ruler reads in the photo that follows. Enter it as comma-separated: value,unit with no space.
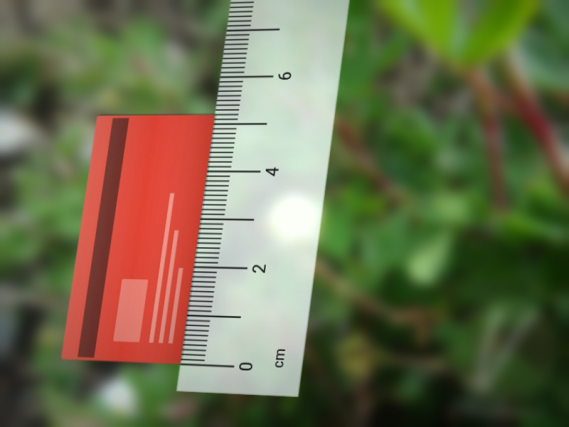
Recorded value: 5.2,cm
